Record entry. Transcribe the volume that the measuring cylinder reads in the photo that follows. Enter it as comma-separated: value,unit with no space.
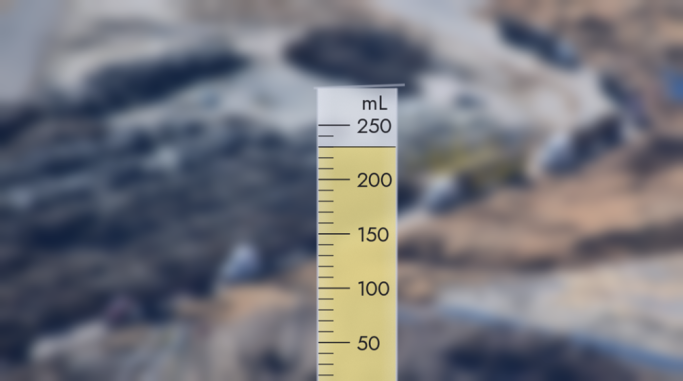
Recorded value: 230,mL
